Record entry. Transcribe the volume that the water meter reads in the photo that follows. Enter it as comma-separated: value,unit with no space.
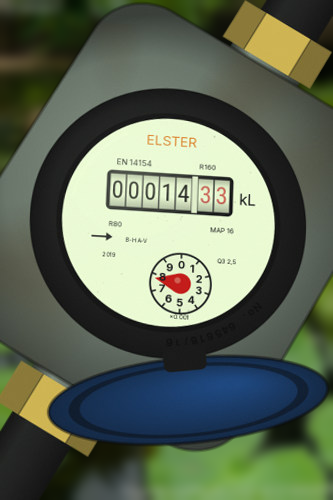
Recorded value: 14.337,kL
